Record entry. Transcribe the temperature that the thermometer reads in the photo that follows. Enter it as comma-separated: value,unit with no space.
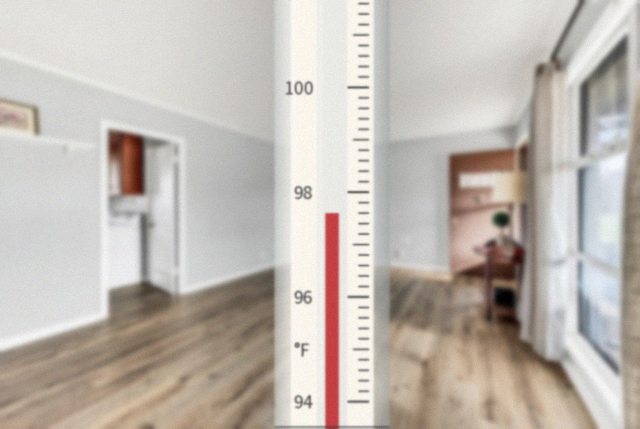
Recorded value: 97.6,°F
